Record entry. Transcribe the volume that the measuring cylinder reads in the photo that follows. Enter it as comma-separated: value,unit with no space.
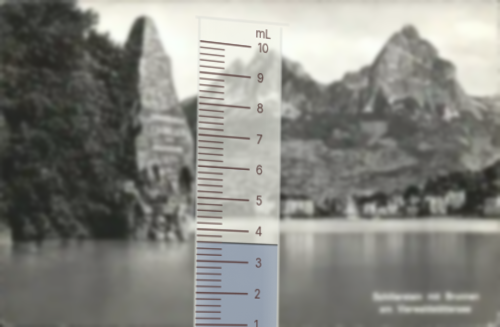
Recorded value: 3.6,mL
